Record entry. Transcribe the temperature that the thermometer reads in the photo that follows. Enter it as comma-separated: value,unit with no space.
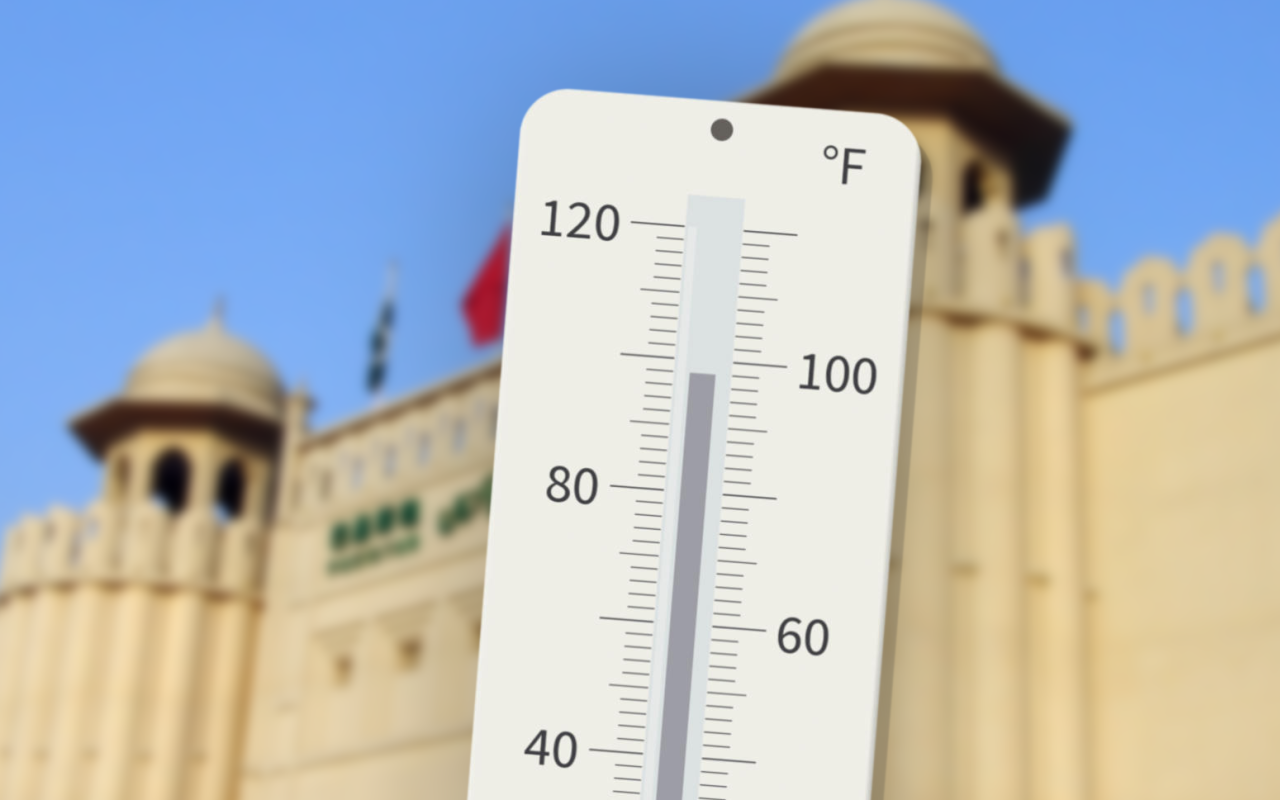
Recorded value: 98,°F
